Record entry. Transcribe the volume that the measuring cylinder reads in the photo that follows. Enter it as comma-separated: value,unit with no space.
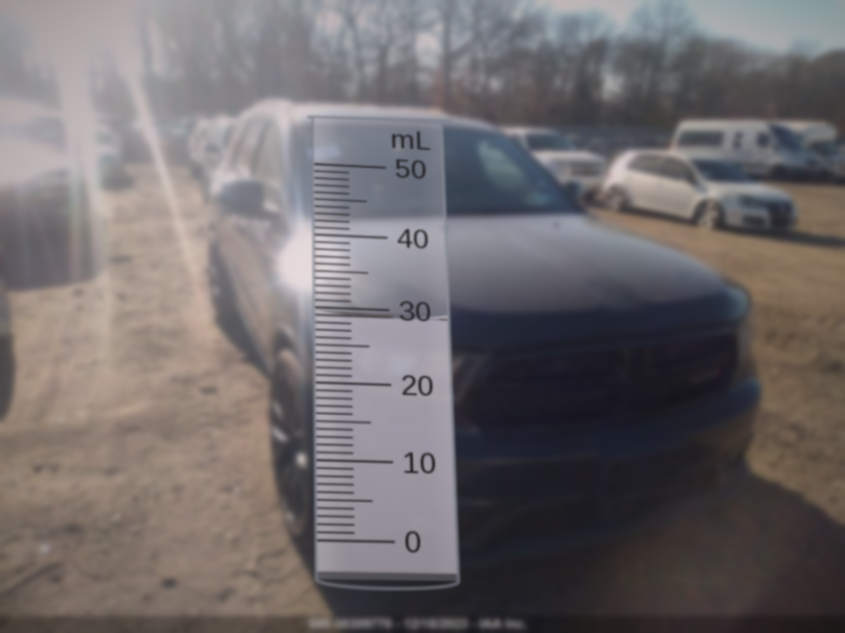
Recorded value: 29,mL
